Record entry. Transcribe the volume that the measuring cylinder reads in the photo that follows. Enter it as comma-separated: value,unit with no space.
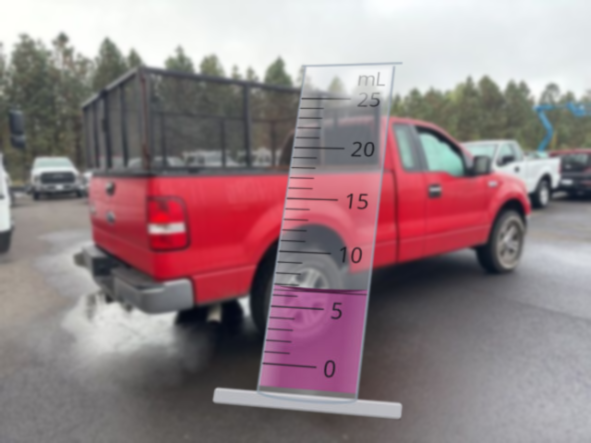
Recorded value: 6.5,mL
